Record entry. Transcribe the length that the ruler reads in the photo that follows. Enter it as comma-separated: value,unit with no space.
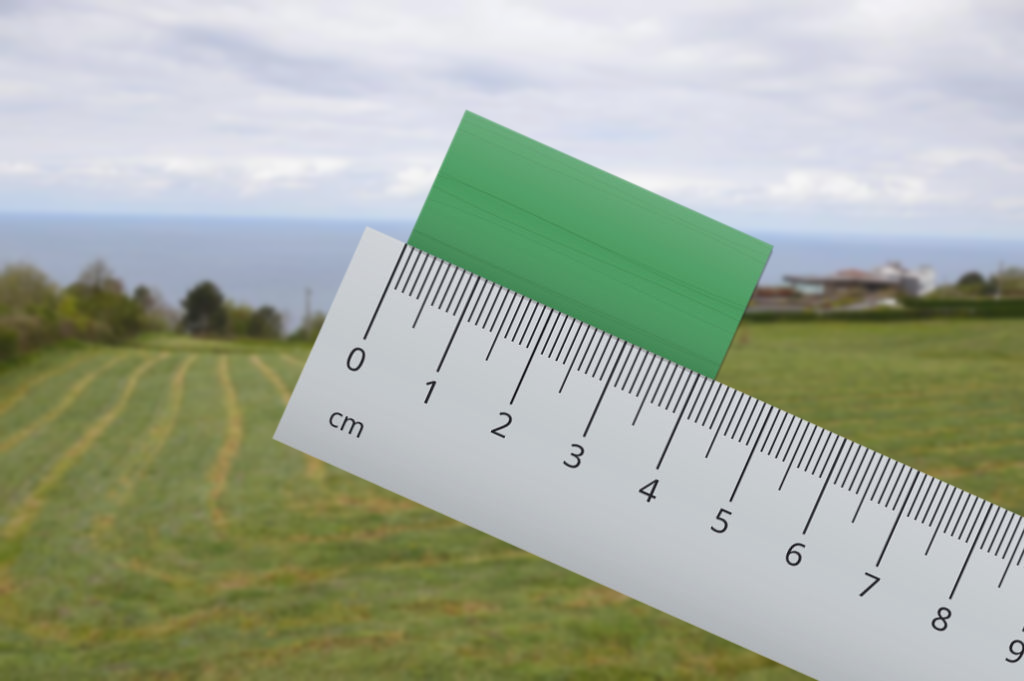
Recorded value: 4.2,cm
